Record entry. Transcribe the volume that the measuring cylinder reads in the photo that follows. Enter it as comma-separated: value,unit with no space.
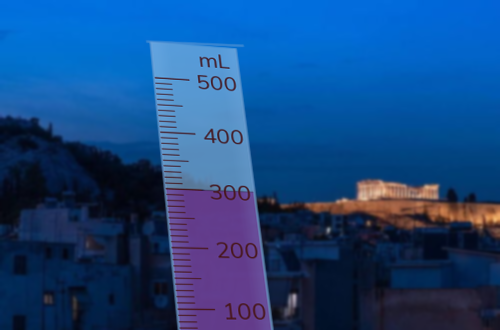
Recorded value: 300,mL
